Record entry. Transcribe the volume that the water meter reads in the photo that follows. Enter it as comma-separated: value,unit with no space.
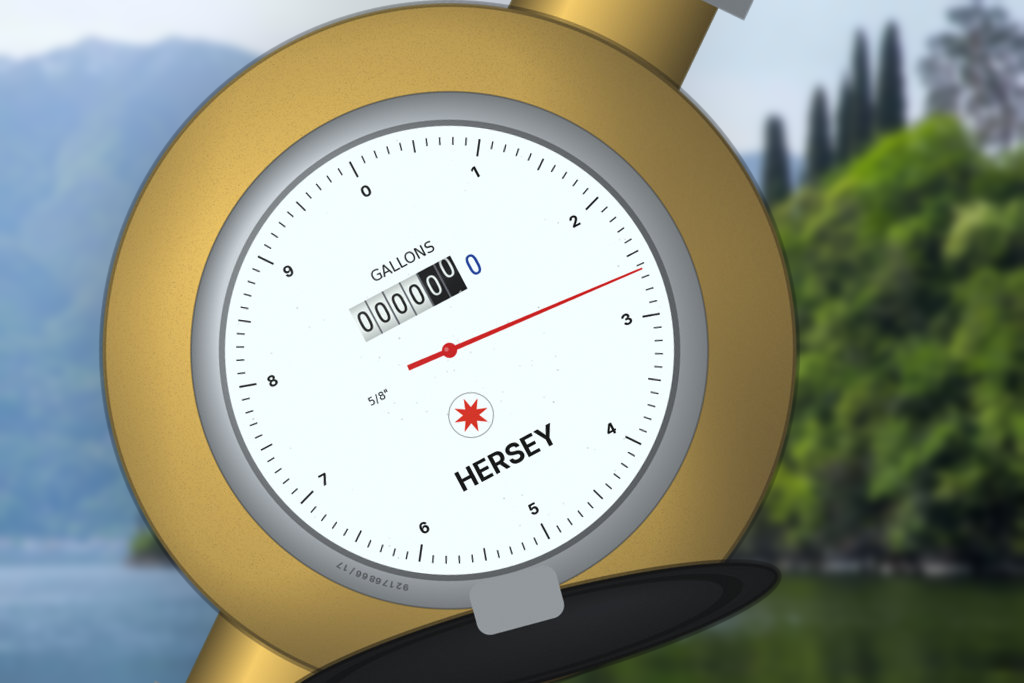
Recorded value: 2.6,gal
